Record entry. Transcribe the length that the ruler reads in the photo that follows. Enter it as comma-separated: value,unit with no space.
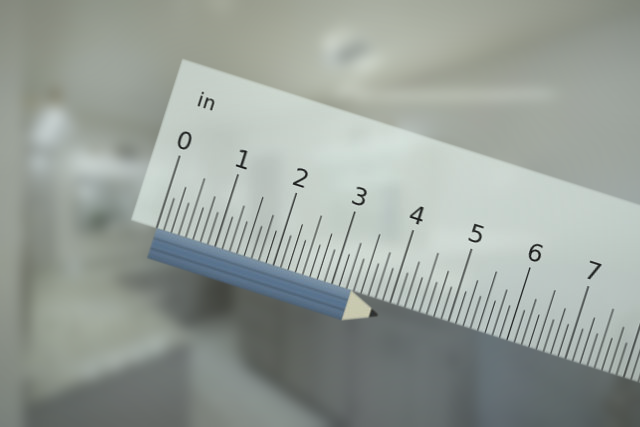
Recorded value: 3.875,in
